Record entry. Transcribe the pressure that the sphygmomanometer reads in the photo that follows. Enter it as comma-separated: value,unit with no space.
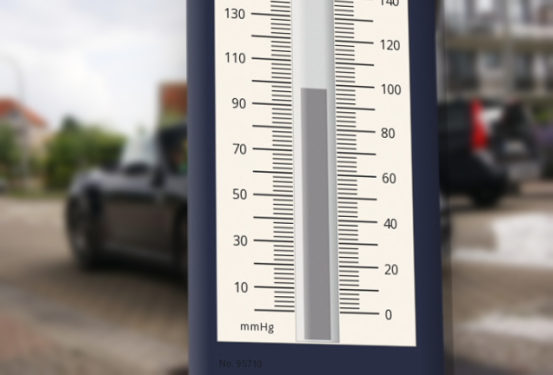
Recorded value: 98,mmHg
